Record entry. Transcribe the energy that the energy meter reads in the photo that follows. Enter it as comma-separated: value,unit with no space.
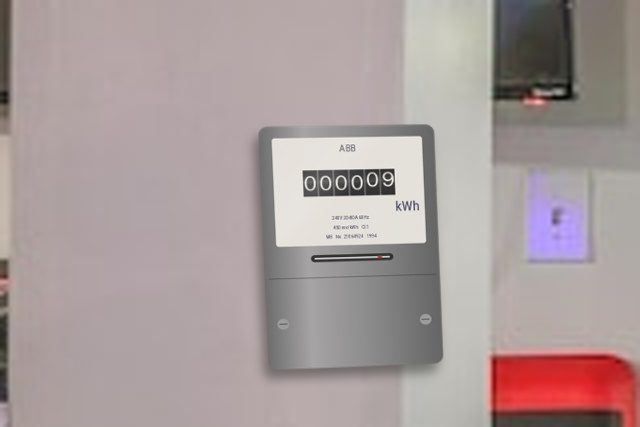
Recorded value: 9,kWh
